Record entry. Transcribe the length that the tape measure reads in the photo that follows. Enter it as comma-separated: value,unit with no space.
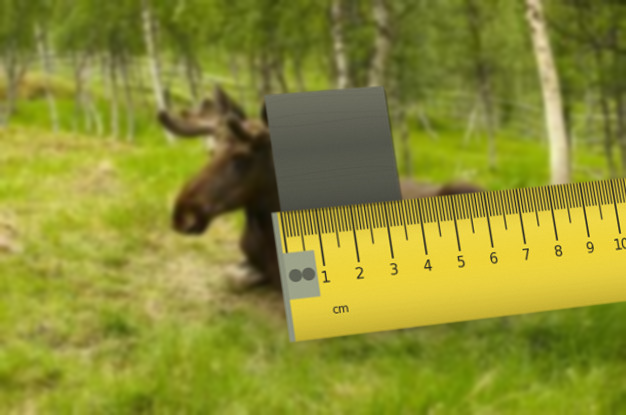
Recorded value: 3.5,cm
